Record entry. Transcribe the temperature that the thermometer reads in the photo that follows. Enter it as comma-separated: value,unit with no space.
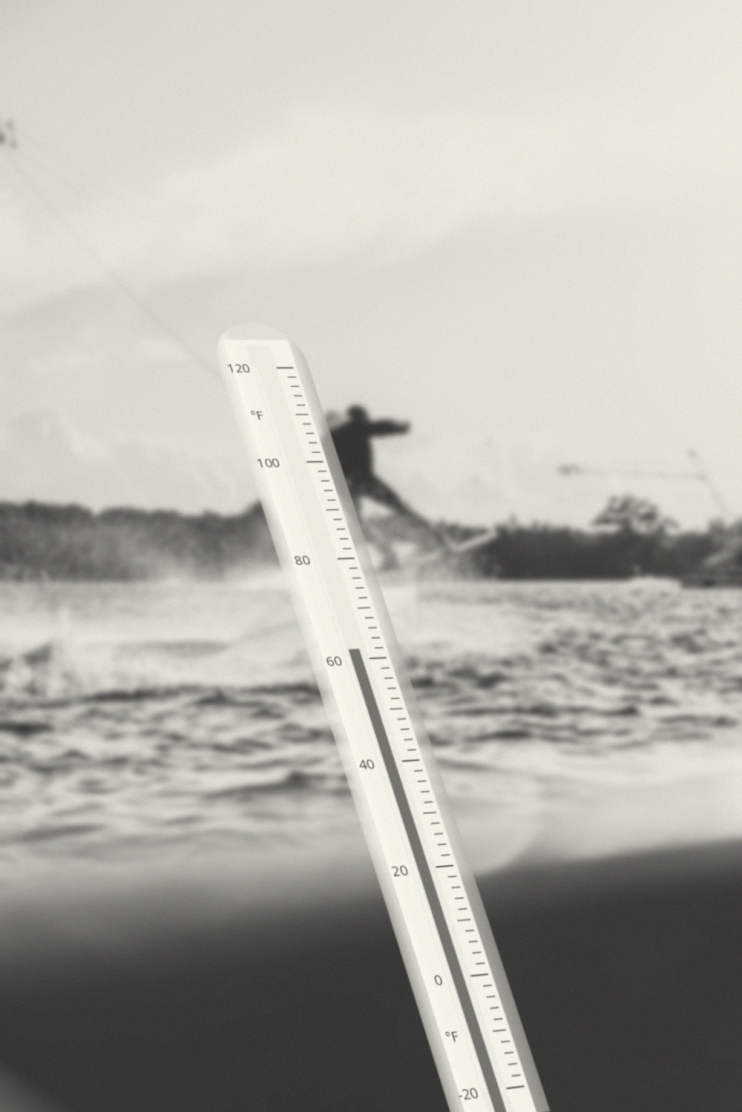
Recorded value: 62,°F
